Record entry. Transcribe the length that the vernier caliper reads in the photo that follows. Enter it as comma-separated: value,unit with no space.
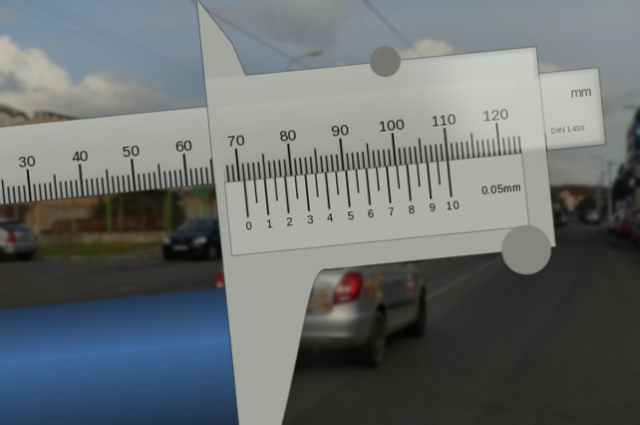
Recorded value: 71.0,mm
